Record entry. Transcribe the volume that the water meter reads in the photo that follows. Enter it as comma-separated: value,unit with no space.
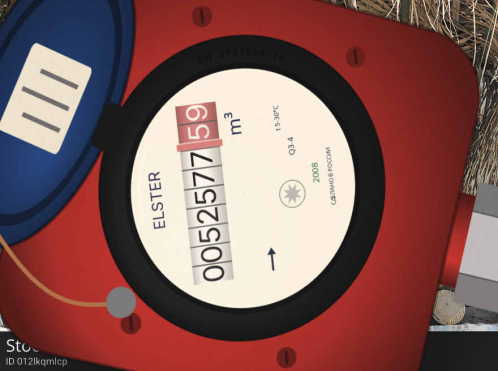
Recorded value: 52577.59,m³
